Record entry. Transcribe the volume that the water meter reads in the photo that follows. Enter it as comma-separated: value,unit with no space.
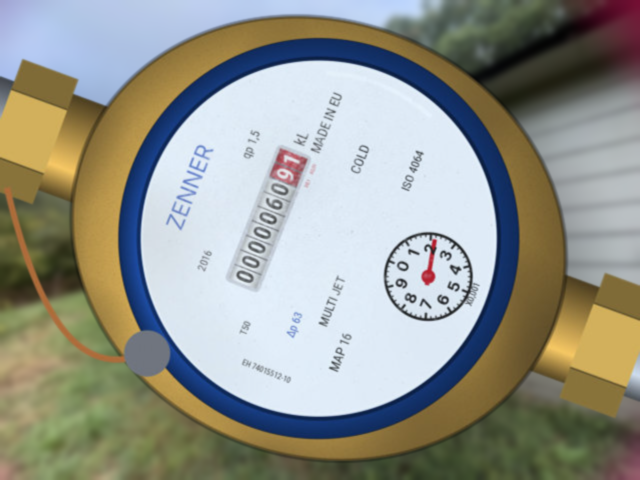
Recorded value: 60.912,kL
